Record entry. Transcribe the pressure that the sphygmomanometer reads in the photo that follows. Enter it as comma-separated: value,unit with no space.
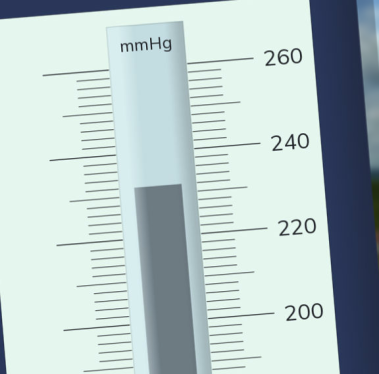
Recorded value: 232,mmHg
